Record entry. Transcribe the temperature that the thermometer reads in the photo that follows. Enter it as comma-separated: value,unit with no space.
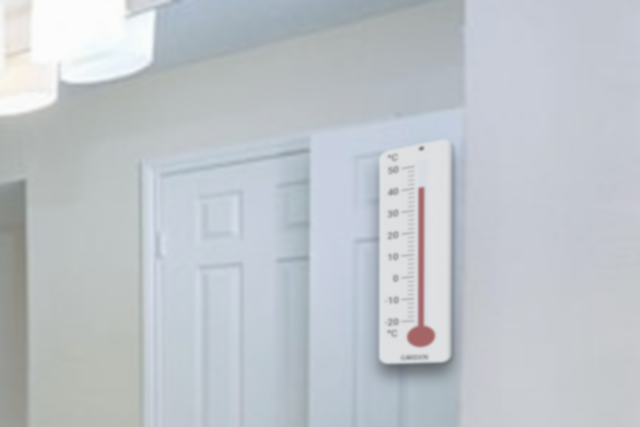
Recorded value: 40,°C
